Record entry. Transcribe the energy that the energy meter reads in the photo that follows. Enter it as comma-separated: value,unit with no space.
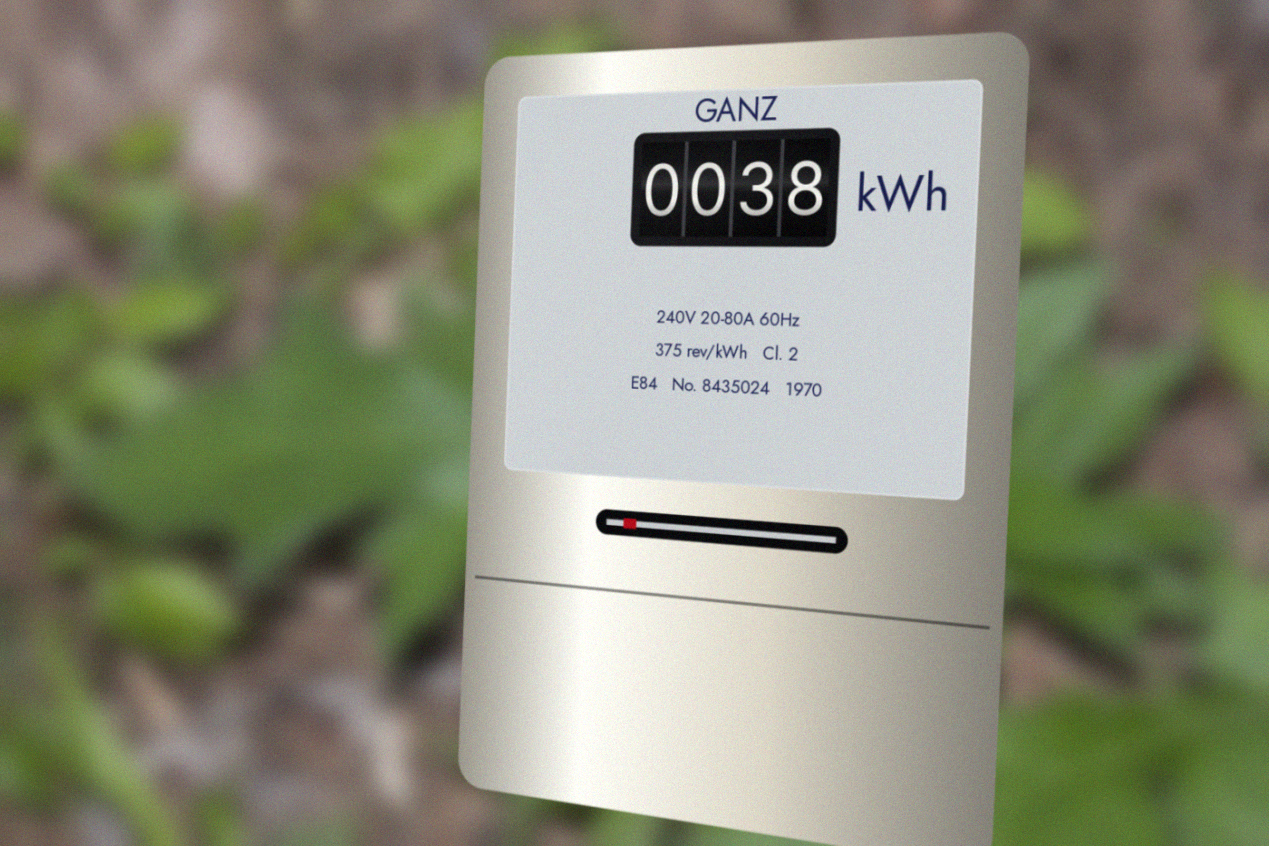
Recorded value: 38,kWh
